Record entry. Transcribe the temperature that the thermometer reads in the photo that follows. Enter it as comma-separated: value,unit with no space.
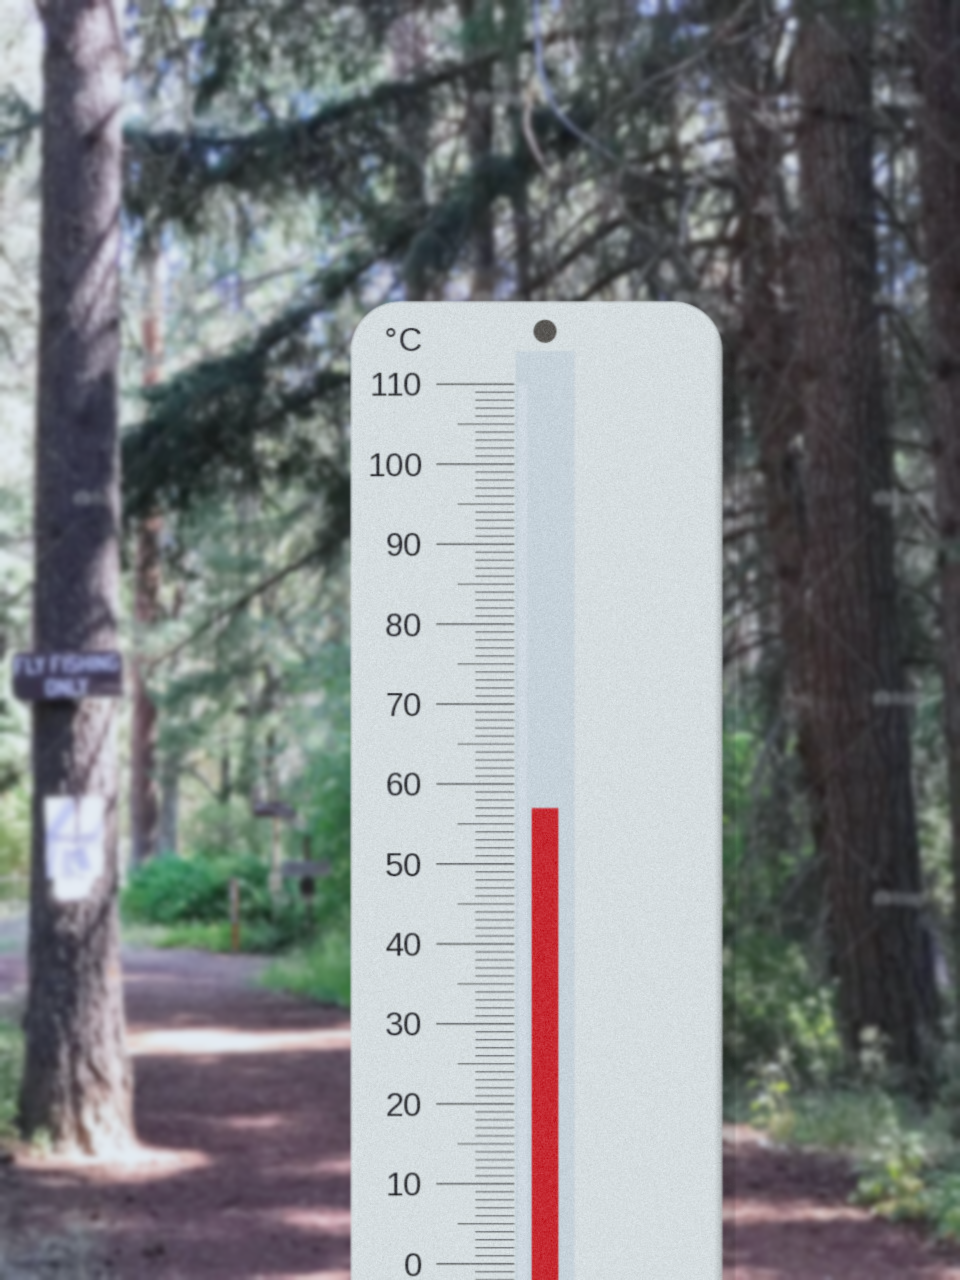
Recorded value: 57,°C
